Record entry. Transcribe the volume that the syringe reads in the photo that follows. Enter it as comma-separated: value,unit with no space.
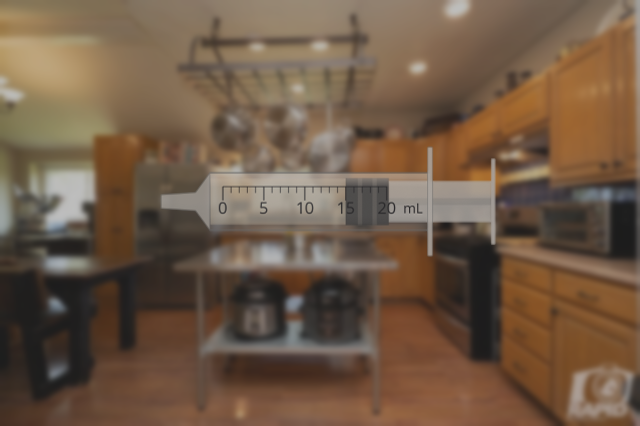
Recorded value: 15,mL
